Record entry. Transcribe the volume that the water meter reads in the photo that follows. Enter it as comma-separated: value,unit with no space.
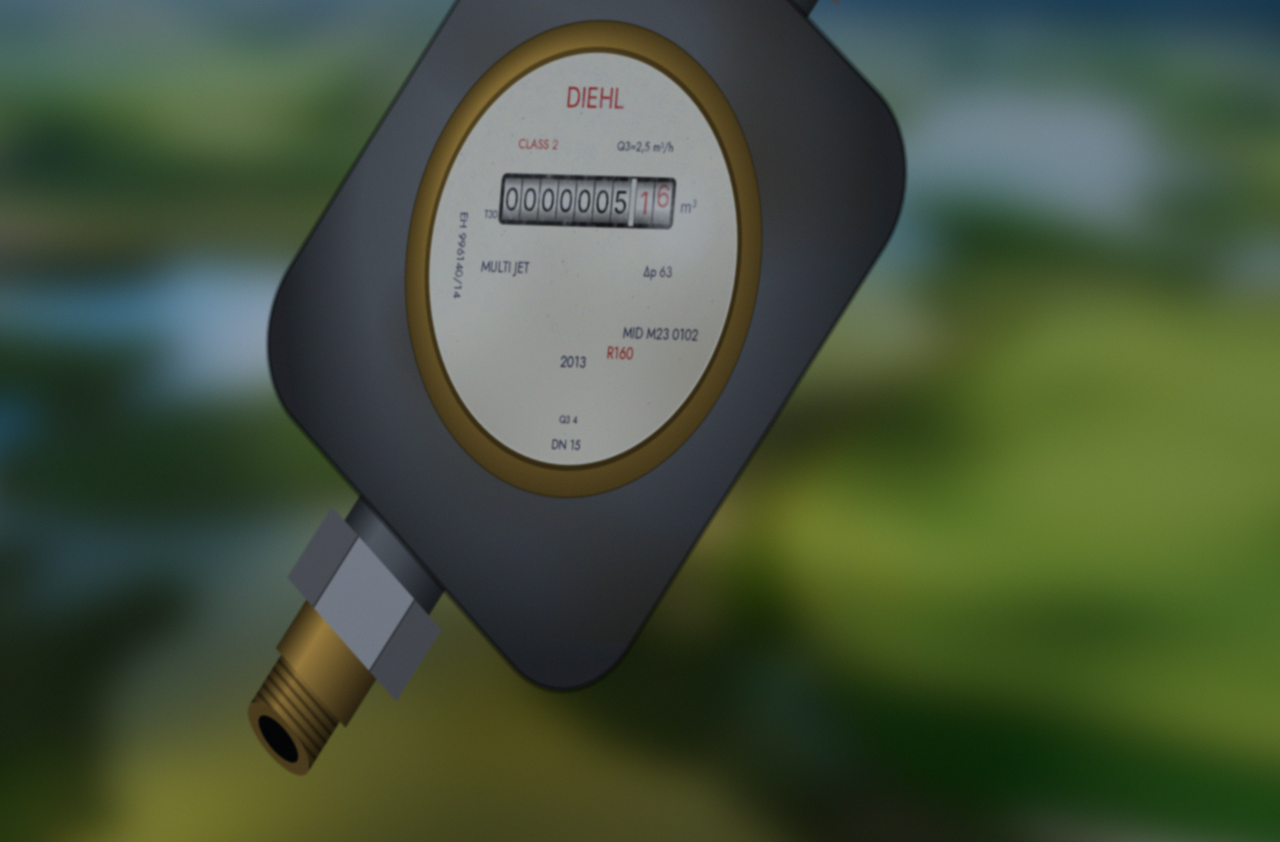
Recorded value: 5.16,m³
